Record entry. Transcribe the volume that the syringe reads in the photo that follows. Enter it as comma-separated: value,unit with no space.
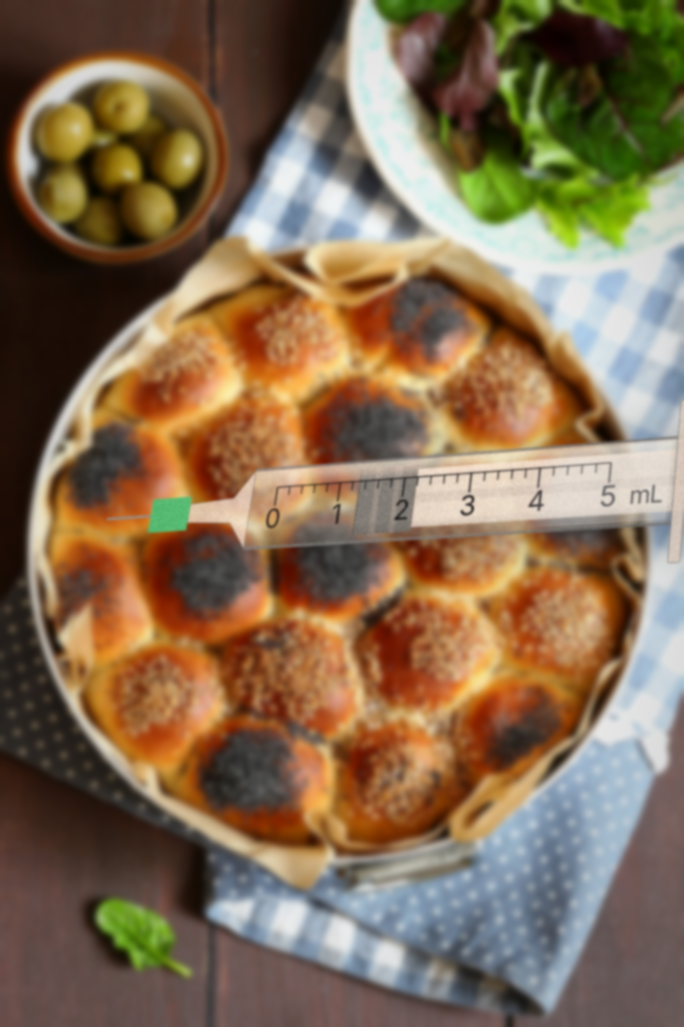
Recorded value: 1.3,mL
